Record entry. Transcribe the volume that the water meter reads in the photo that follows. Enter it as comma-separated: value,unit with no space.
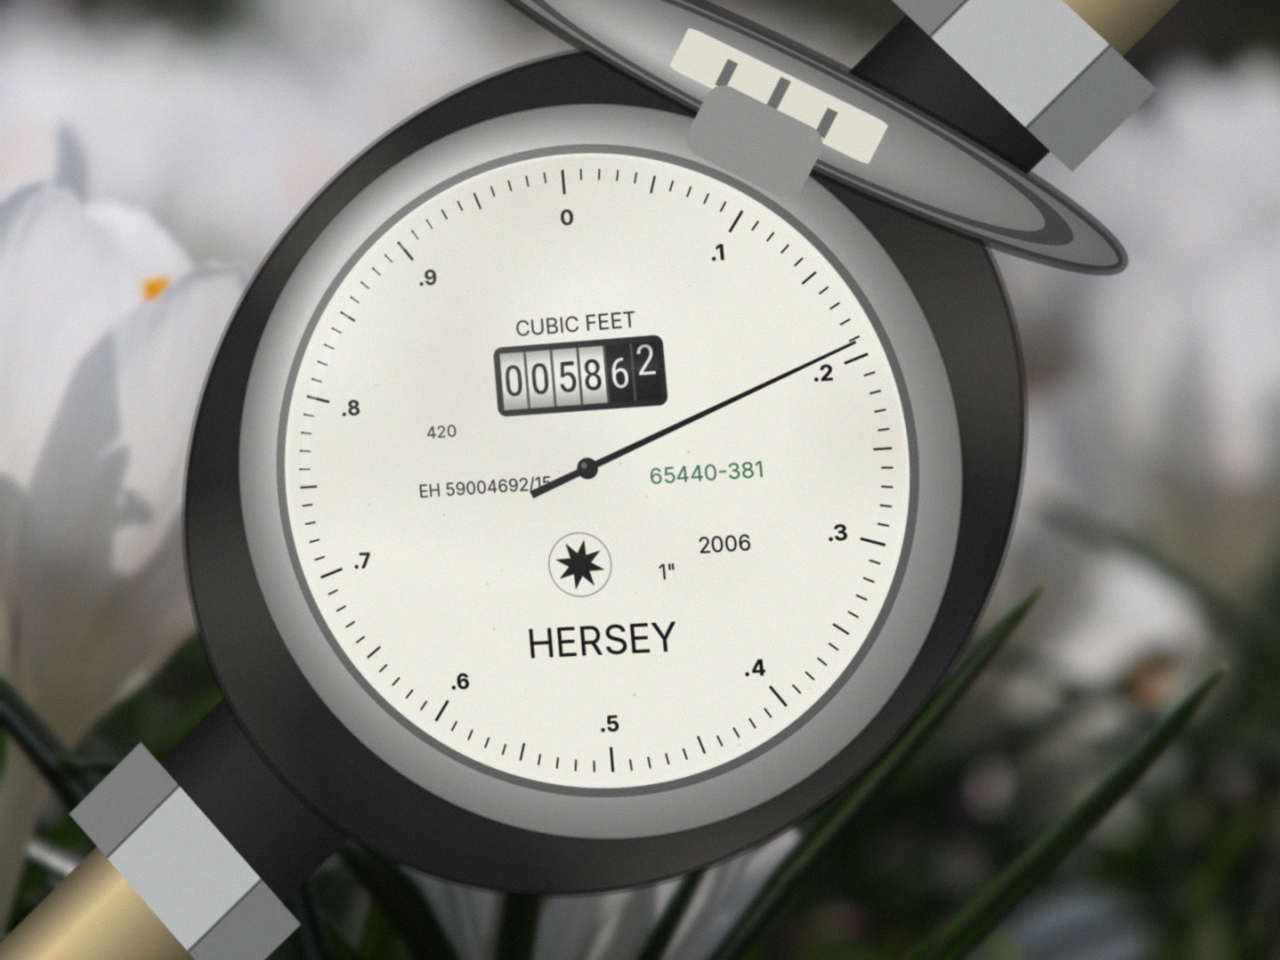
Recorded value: 5862.19,ft³
